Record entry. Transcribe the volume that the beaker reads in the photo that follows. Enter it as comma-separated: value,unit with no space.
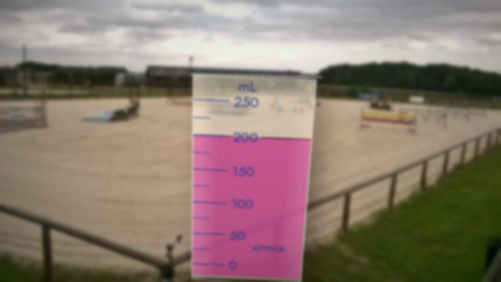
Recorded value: 200,mL
